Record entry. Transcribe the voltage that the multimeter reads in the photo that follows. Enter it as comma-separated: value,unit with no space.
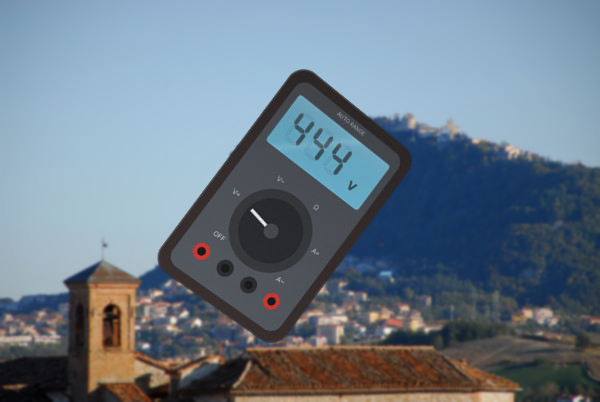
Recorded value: 444,V
